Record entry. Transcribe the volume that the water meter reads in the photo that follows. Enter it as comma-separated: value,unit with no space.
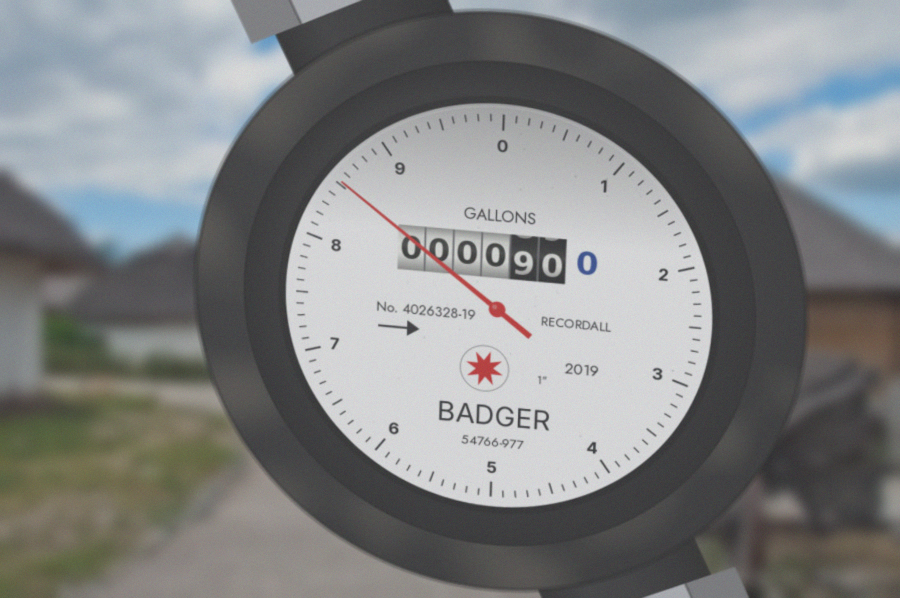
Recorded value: 898.5,gal
